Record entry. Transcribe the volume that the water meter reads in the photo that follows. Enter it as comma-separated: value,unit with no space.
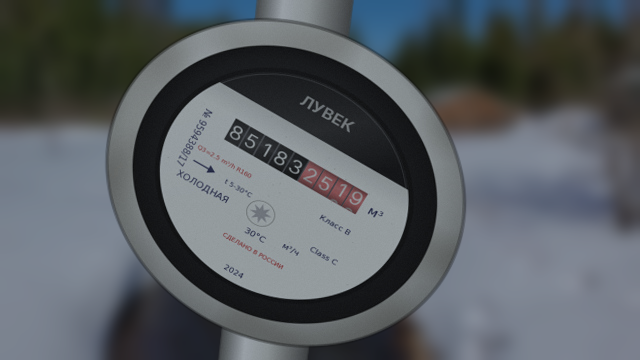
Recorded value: 85183.2519,m³
